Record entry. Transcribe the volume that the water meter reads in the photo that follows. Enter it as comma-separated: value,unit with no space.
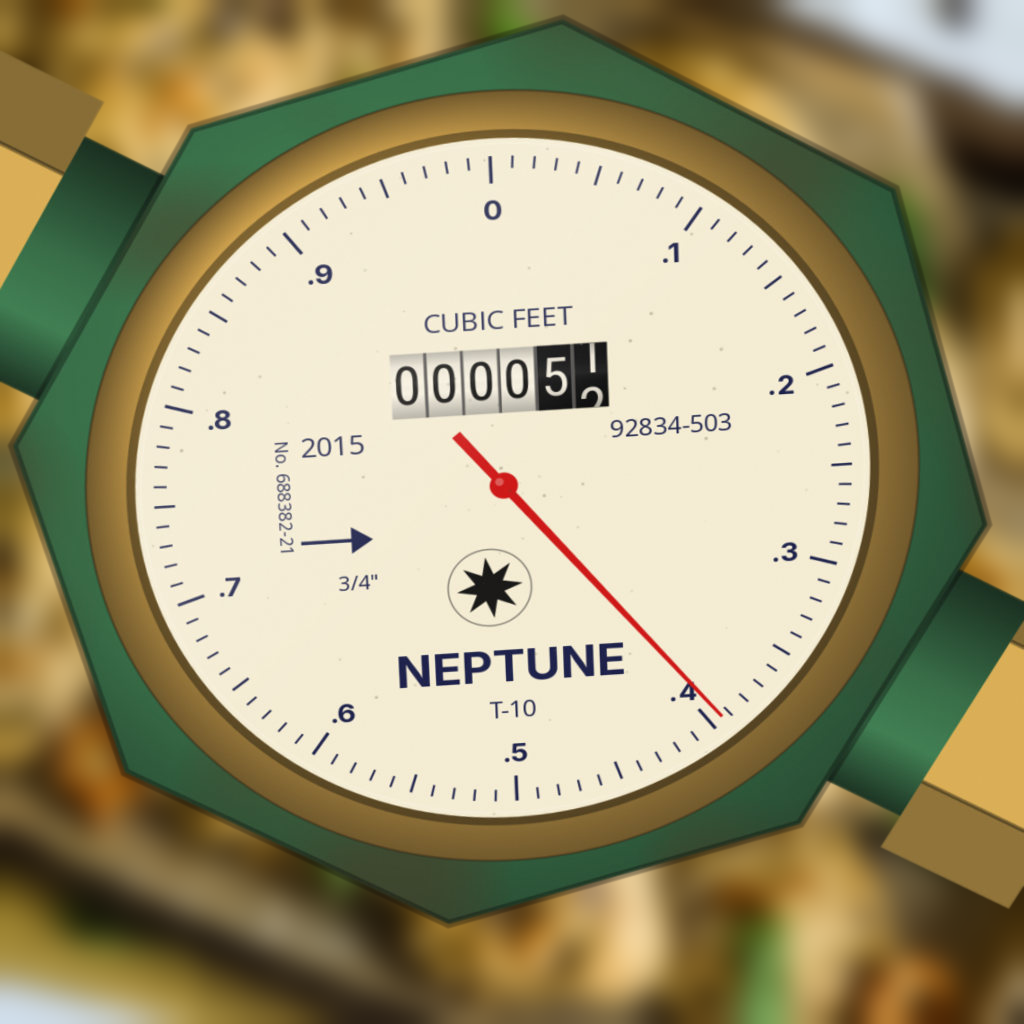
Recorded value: 51.39,ft³
